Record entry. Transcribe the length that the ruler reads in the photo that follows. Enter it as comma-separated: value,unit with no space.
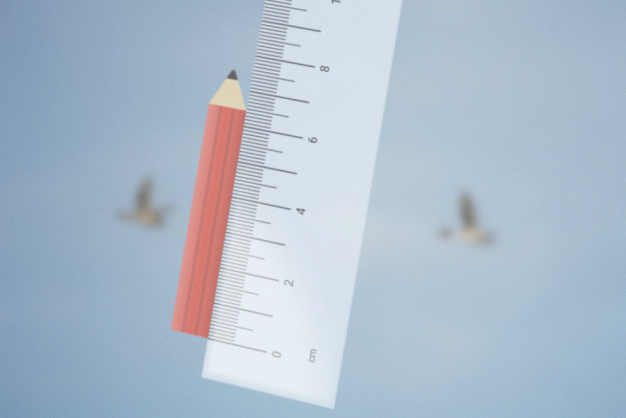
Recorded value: 7.5,cm
